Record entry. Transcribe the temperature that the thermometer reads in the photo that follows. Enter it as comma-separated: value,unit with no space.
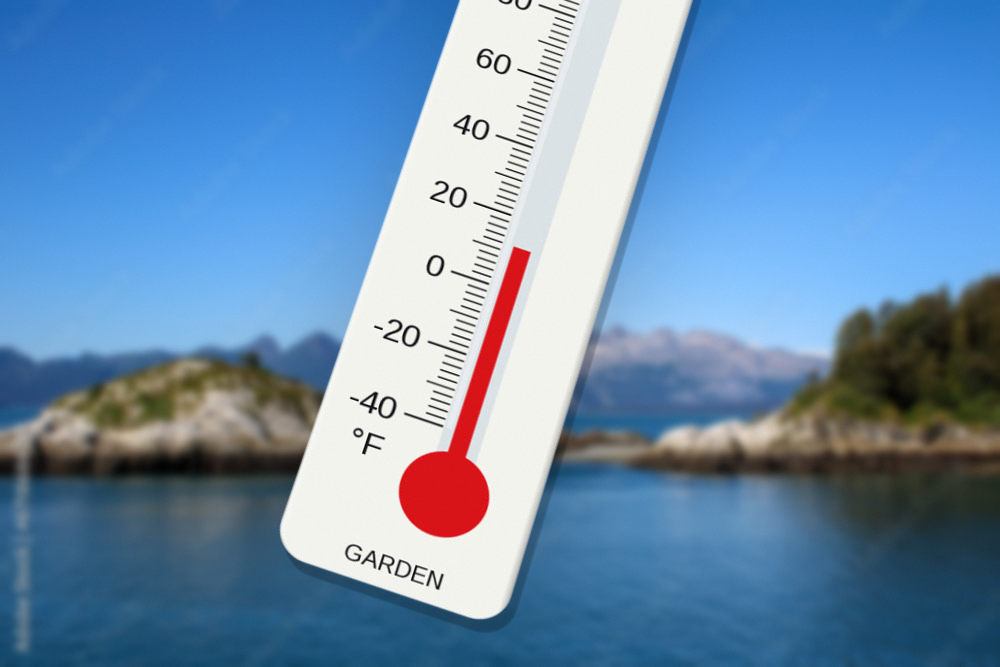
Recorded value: 12,°F
